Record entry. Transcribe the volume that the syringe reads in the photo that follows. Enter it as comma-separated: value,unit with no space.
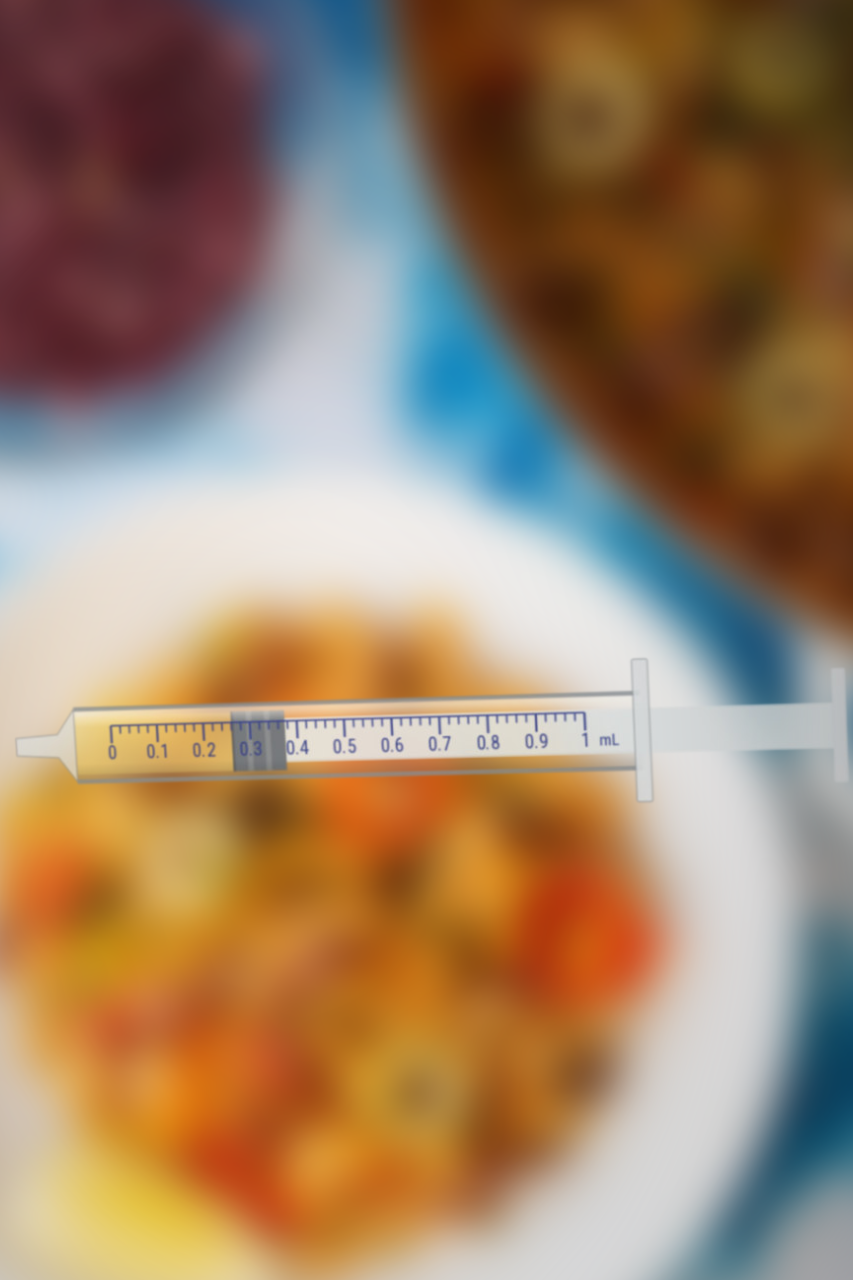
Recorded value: 0.26,mL
